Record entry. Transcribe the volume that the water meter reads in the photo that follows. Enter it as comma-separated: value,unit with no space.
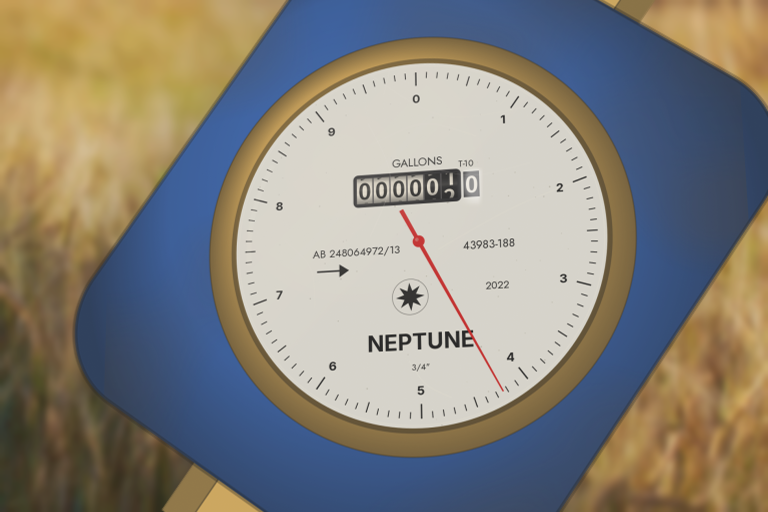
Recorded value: 14.2,gal
